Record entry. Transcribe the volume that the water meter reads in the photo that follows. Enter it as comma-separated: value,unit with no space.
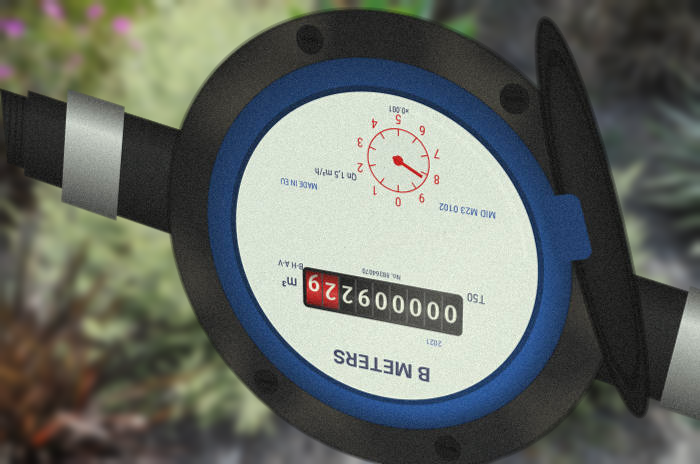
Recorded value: 92.288,m³
